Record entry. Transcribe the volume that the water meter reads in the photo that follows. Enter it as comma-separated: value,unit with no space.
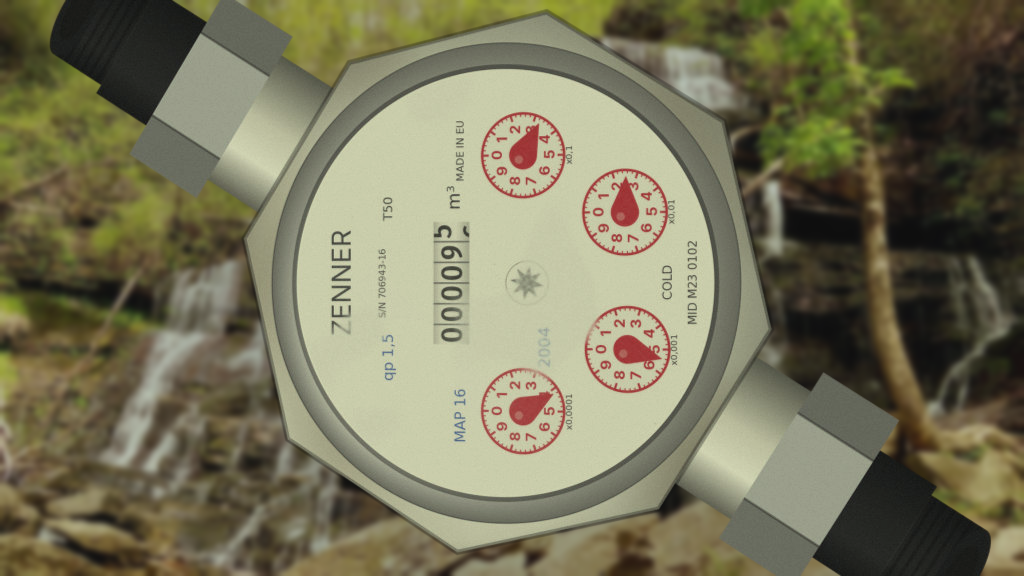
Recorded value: 95.3254,m³
